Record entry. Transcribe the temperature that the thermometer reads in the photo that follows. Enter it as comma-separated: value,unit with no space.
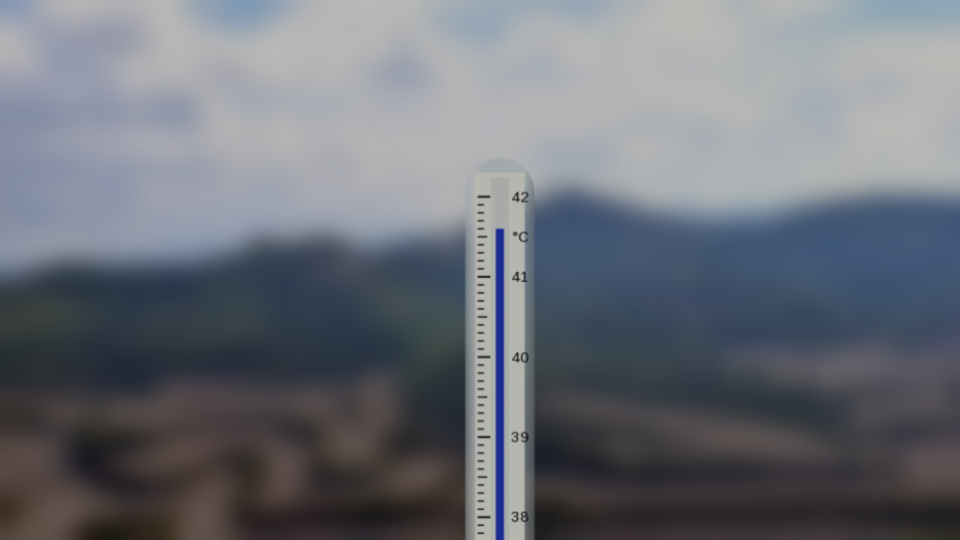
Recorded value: 41.6,°C
